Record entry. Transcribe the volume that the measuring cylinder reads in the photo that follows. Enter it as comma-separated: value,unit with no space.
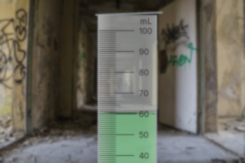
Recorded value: 60,mL
